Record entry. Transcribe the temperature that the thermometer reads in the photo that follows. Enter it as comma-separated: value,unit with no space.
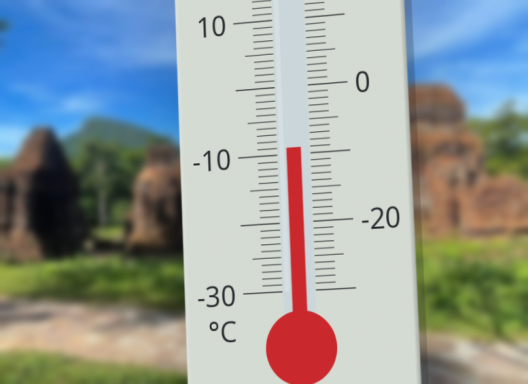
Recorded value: -9,°C
